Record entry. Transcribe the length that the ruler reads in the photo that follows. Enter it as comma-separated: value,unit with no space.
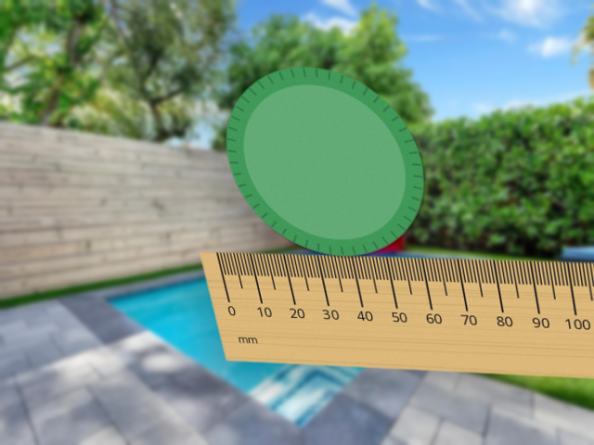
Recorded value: 55,mm
